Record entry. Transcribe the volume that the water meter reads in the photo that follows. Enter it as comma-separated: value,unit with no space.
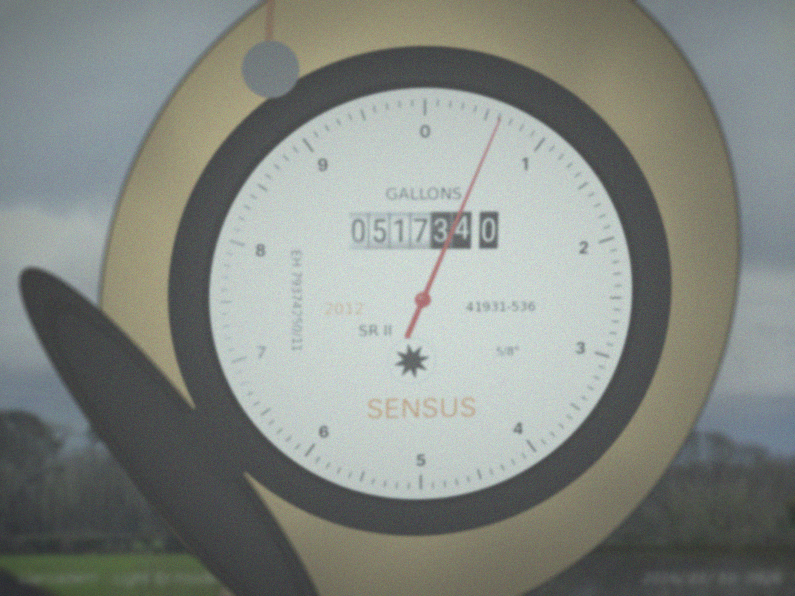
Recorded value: 517340.6,gal
